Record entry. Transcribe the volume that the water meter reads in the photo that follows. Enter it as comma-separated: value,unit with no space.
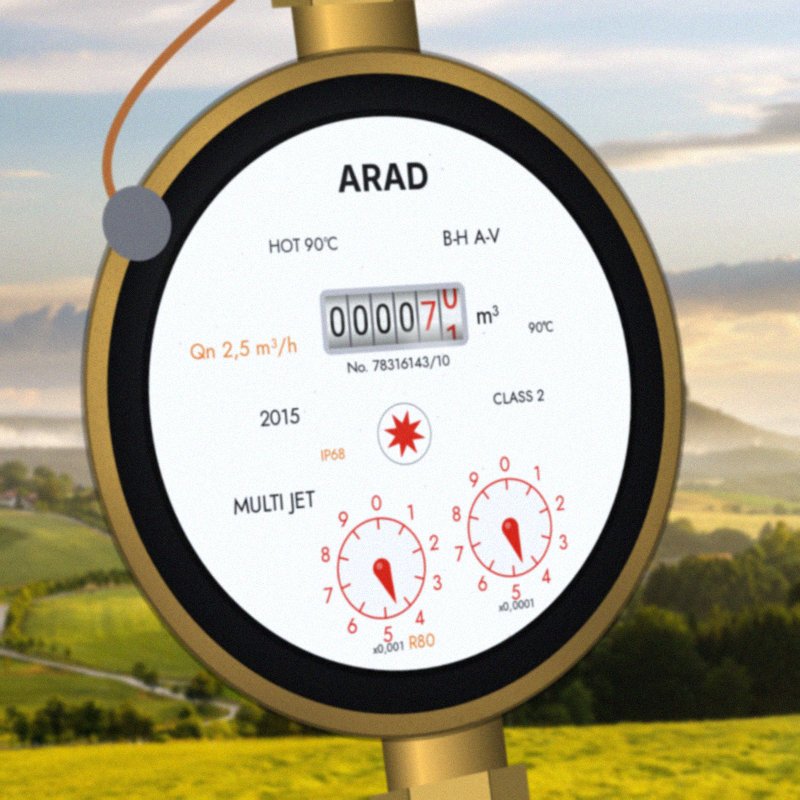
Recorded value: 0.7044,m³
